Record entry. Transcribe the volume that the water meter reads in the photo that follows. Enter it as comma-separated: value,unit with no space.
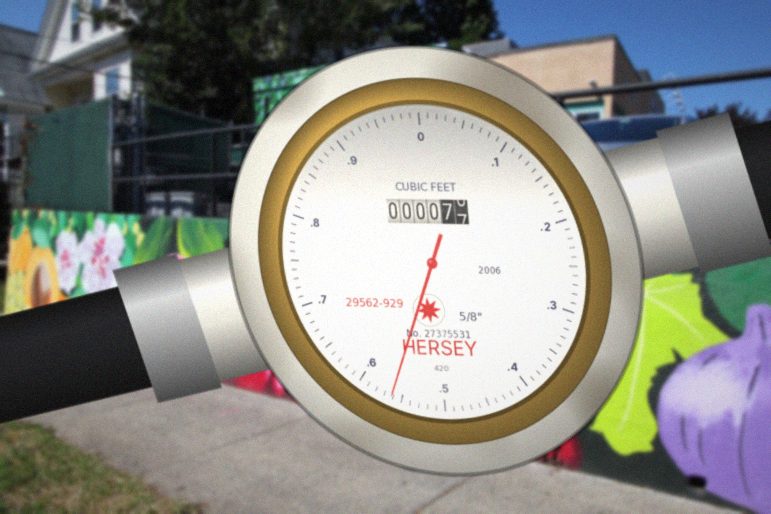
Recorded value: 76.56,ft³
